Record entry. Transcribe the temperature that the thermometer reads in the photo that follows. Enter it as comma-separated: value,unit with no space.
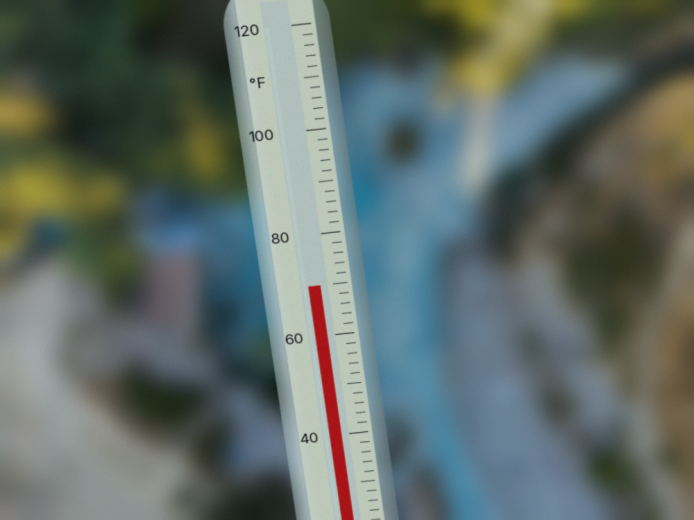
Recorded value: 70,°F
